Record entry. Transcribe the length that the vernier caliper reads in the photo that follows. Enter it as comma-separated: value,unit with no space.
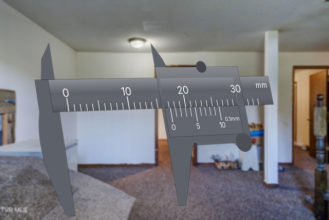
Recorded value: 17.2,mm
